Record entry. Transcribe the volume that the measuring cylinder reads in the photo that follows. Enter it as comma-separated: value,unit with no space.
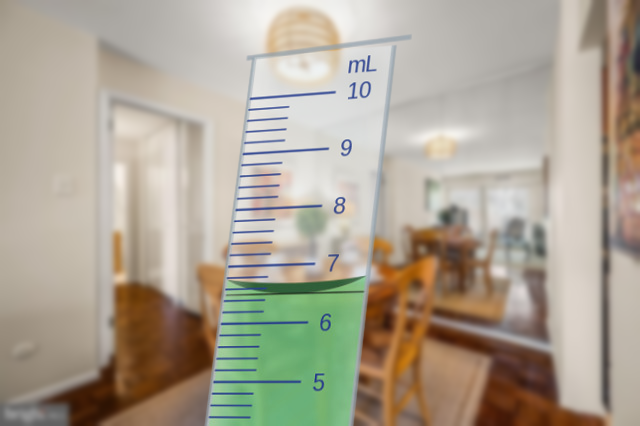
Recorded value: 6.5,mL
